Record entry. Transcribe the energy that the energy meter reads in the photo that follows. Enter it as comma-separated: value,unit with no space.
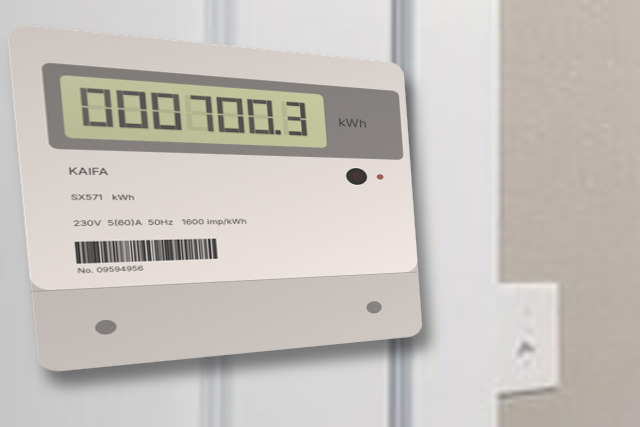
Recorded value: 700.3,kWh
